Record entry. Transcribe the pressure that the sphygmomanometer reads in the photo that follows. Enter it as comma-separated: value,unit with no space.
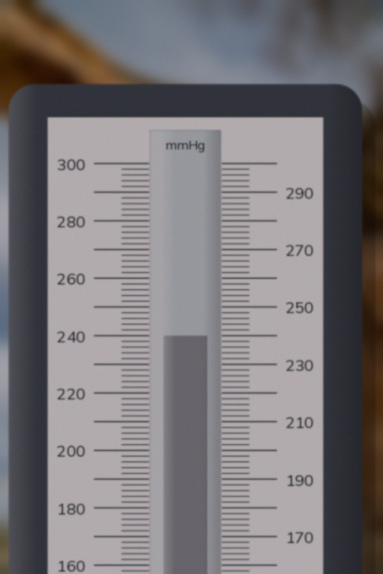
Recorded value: 240,mmHg
